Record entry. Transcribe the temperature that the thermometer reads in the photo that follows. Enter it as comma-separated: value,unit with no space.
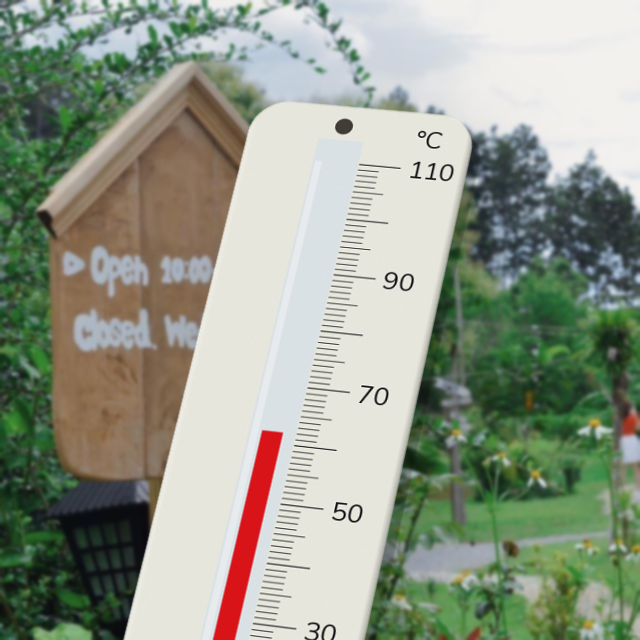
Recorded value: 62,°C
